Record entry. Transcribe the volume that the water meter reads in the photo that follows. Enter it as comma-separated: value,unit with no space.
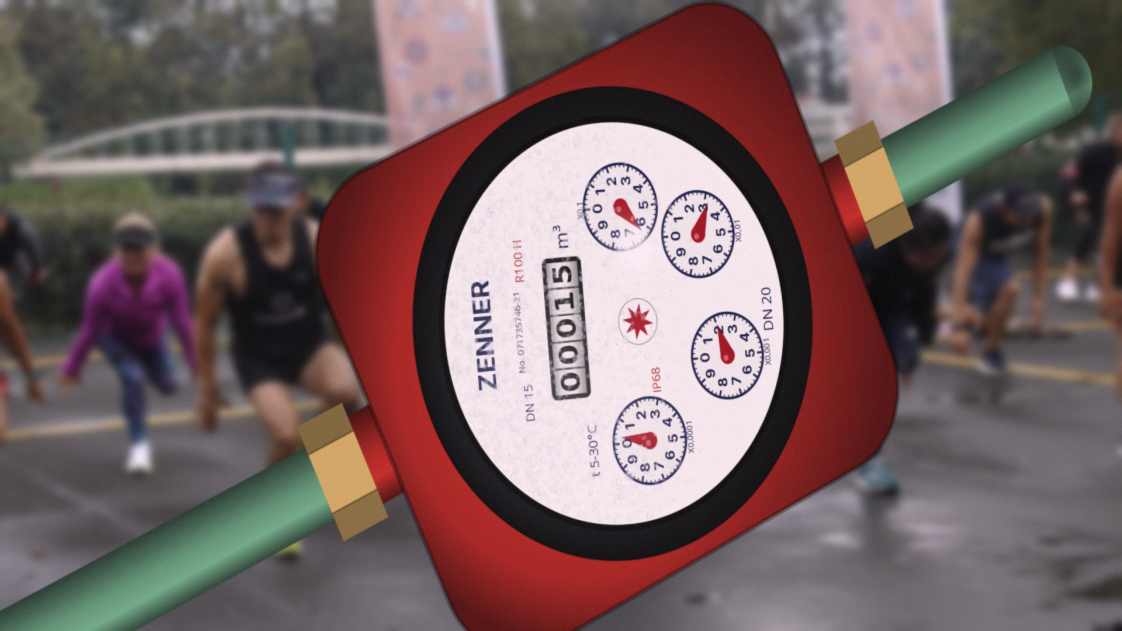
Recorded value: 15.6320,m³
